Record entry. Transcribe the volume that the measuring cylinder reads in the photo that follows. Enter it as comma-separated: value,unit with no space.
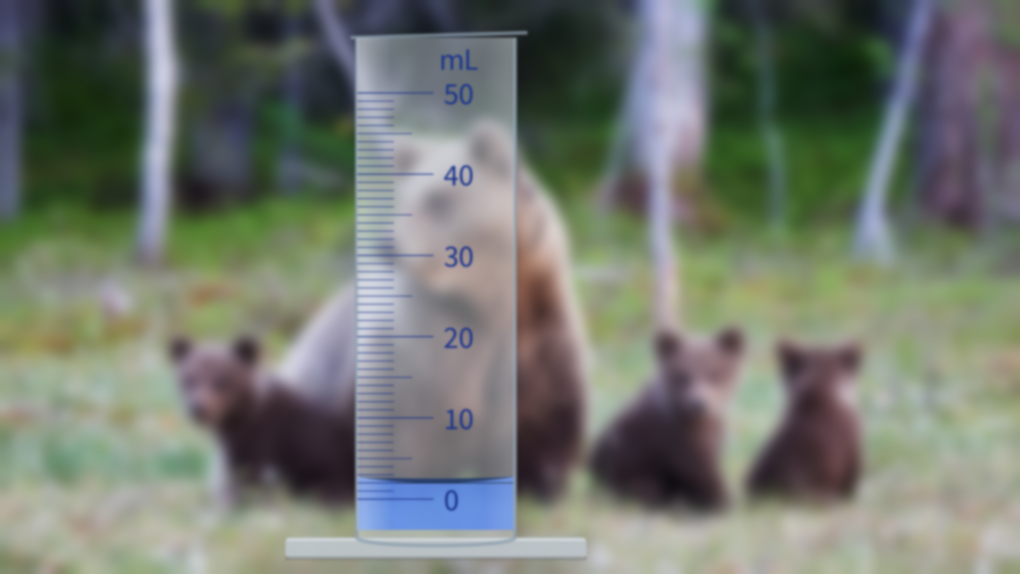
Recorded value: 2,mL
